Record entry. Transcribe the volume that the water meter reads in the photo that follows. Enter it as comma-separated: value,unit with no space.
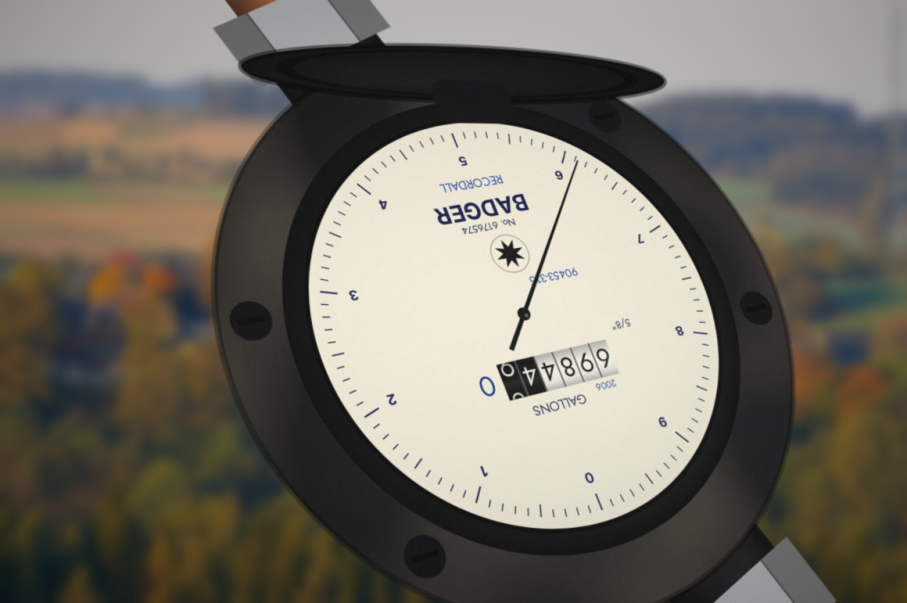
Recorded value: 6984486.1,gal
